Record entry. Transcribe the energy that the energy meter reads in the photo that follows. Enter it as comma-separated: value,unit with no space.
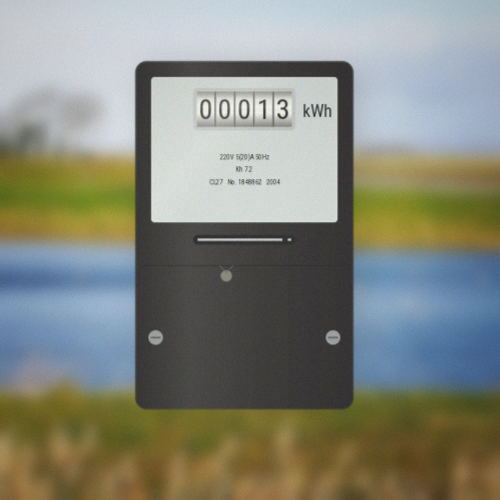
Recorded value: 13,kWh
